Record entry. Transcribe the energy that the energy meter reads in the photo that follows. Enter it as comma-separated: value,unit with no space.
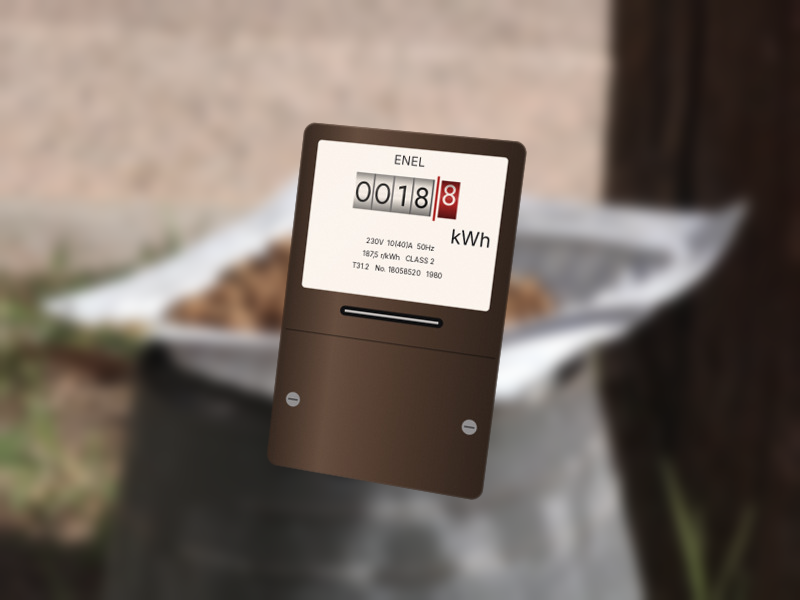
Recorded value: 18.8,kWh
